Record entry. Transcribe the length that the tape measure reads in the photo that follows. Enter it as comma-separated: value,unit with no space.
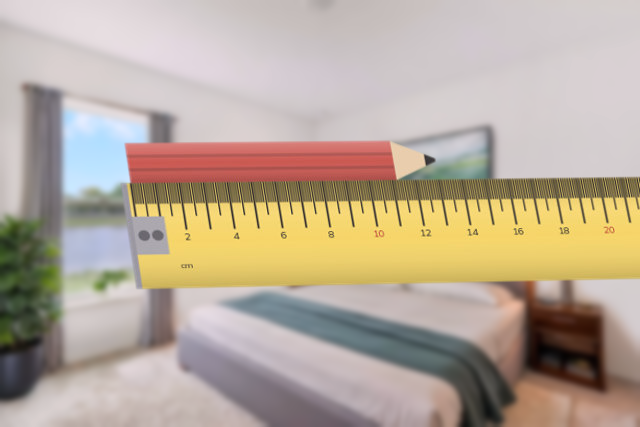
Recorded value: 13,cm
